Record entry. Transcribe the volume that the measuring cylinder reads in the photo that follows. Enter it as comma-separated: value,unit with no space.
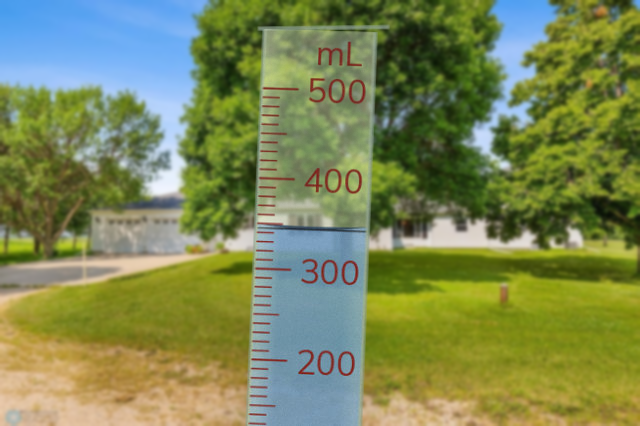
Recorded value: 345,mL
